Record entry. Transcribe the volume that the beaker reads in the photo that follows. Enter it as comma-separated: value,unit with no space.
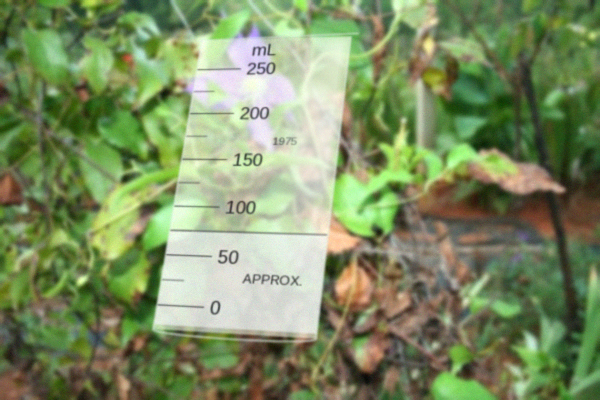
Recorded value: 75,mL
